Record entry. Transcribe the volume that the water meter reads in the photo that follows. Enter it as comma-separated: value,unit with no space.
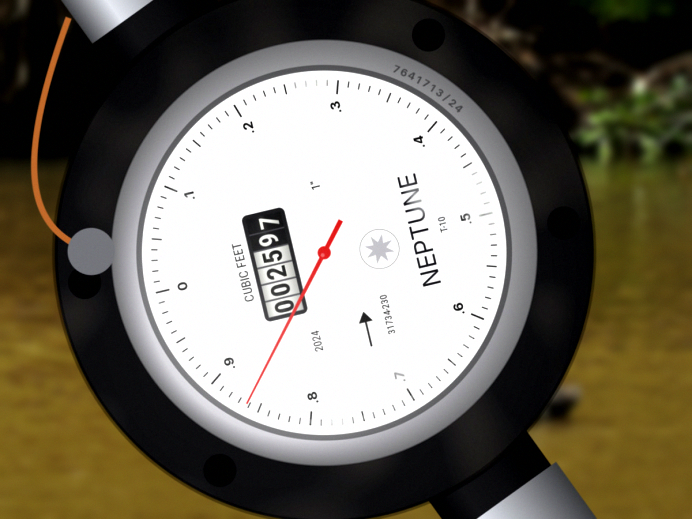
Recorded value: 2596.86,ft³
